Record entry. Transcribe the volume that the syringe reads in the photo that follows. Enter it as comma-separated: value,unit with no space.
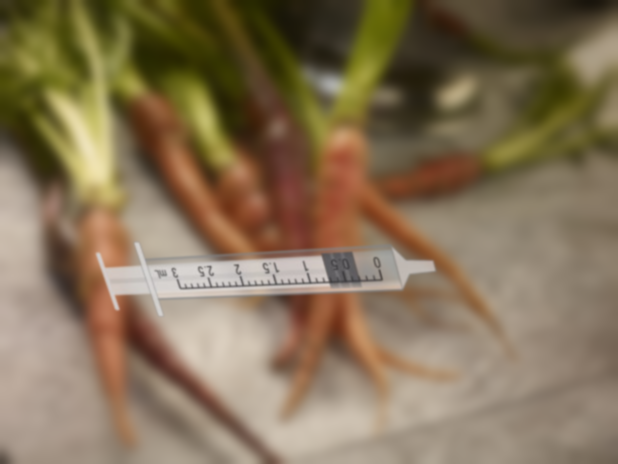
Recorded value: 0.3,mL
